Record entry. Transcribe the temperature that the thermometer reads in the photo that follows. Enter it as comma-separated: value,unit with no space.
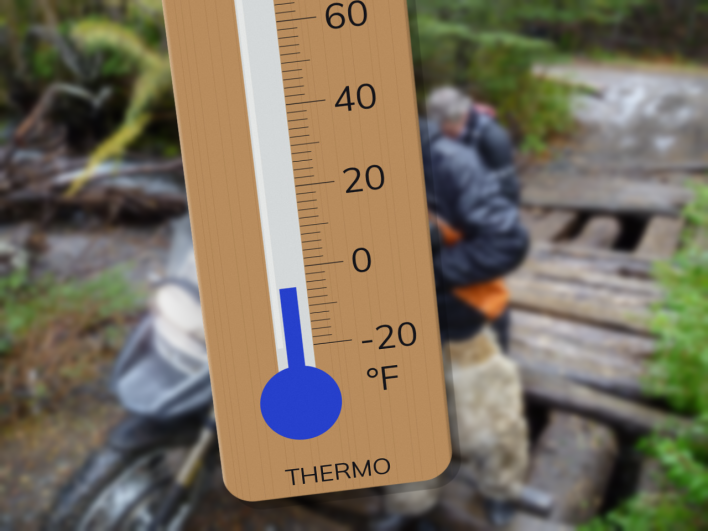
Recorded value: -5,°F
